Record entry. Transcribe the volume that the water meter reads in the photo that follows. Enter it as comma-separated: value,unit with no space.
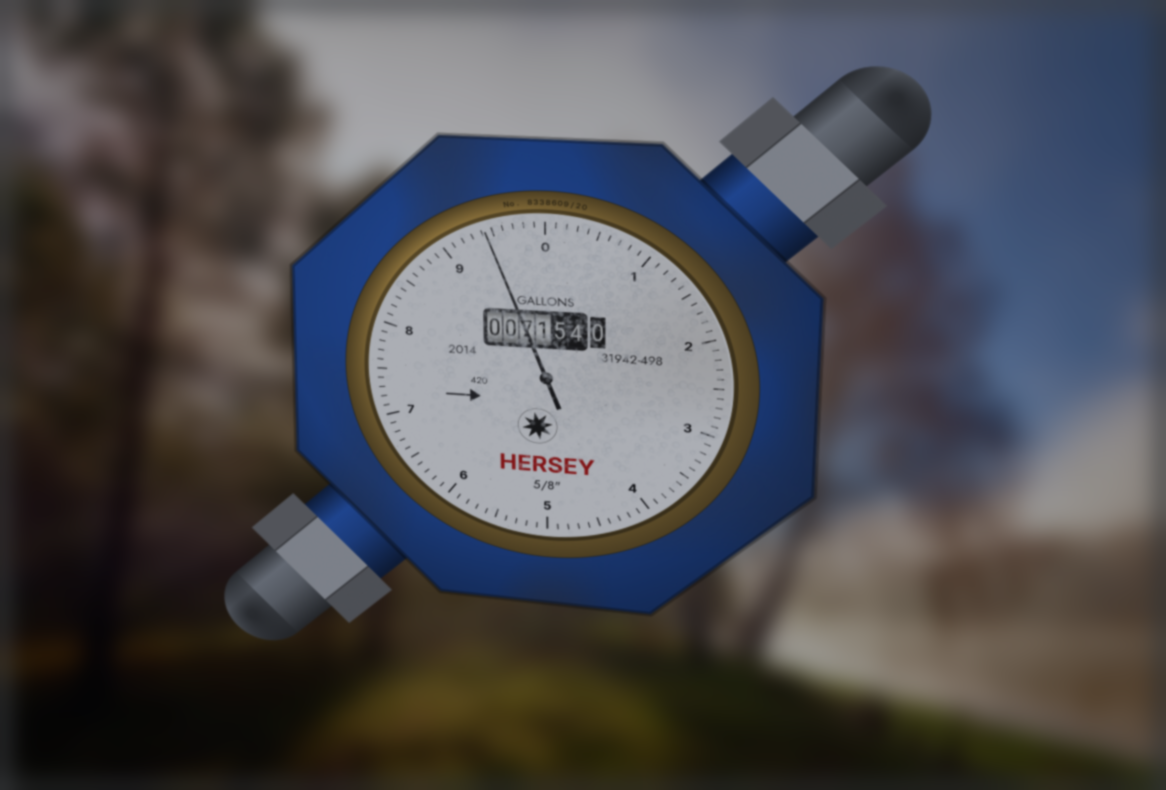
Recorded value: 71539.4,gal
